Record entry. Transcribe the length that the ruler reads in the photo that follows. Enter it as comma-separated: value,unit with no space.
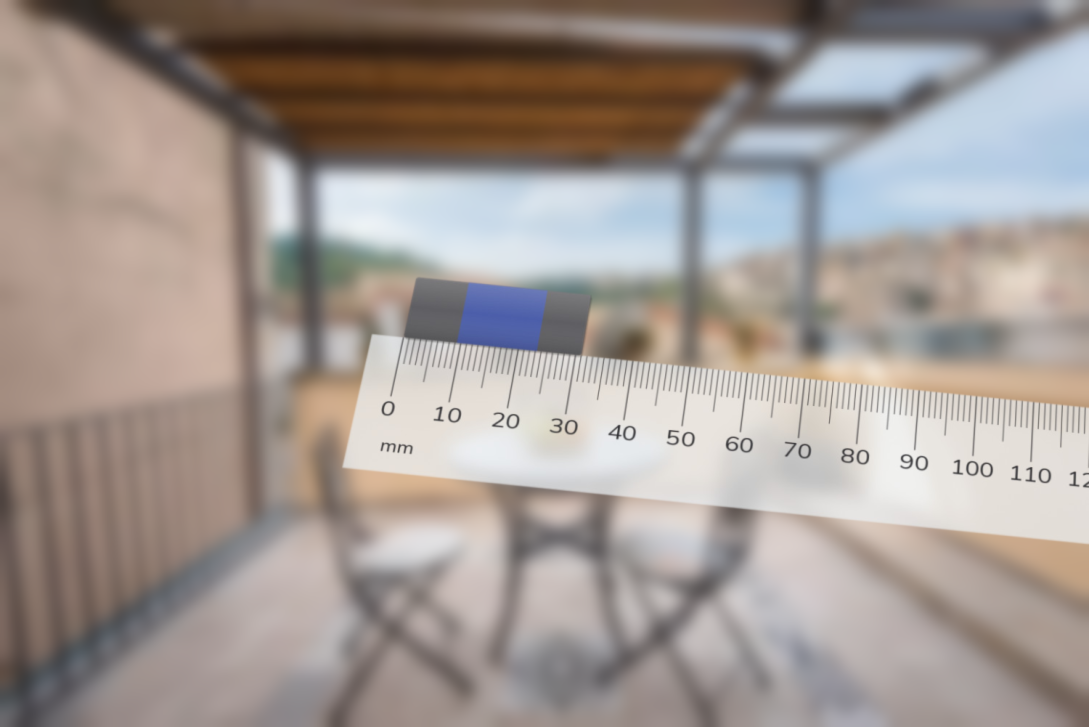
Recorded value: 31,mm
